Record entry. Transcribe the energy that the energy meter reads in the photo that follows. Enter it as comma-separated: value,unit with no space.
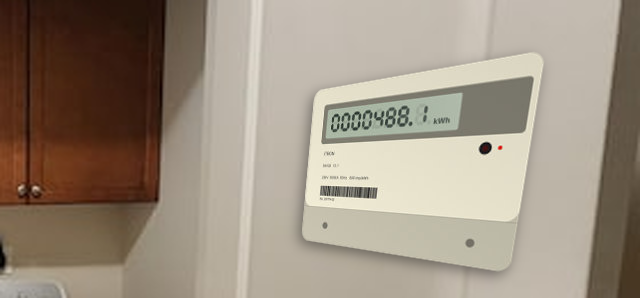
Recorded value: 488.1,kWh
